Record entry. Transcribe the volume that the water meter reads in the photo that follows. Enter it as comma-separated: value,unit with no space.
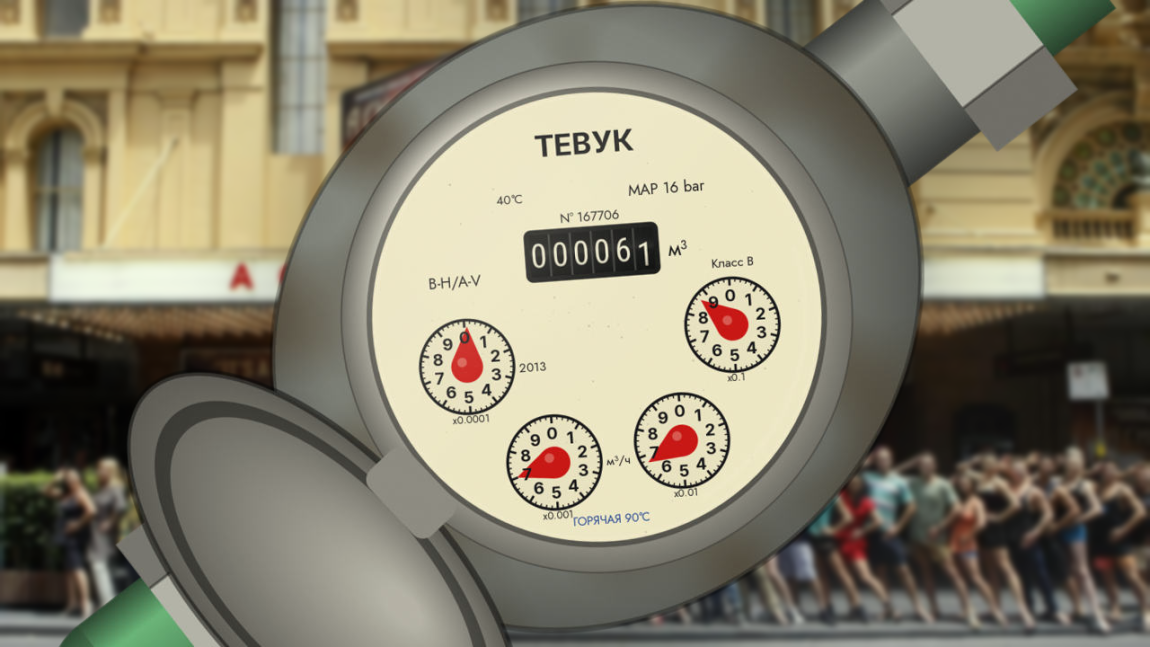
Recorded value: 60.8670,m³
